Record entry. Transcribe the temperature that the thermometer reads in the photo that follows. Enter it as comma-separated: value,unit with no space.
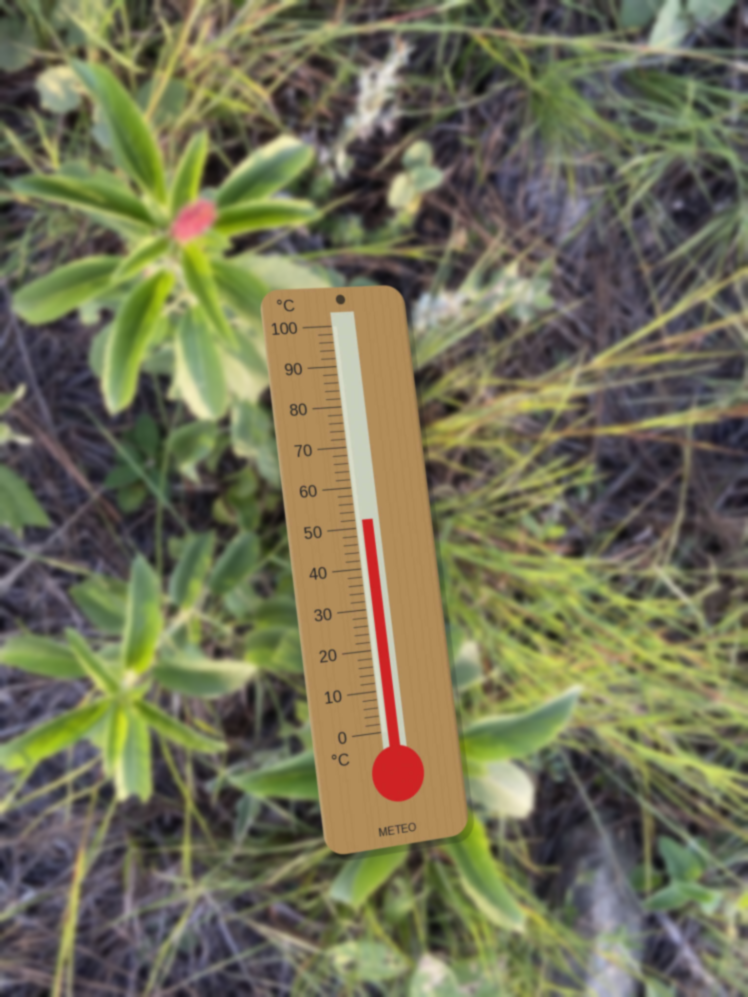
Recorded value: 52,°C
